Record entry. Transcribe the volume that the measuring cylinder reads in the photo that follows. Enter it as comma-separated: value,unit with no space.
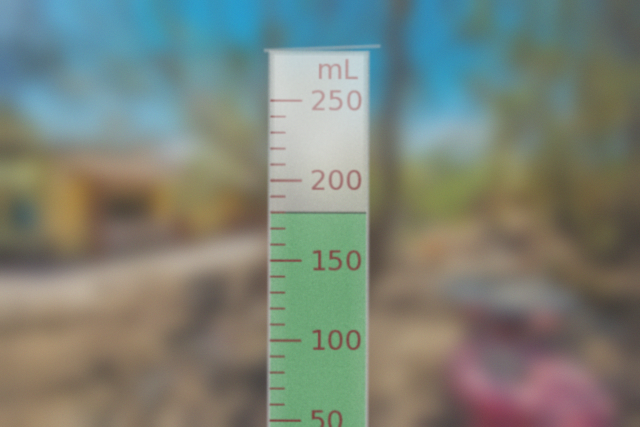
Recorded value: 180,mL
